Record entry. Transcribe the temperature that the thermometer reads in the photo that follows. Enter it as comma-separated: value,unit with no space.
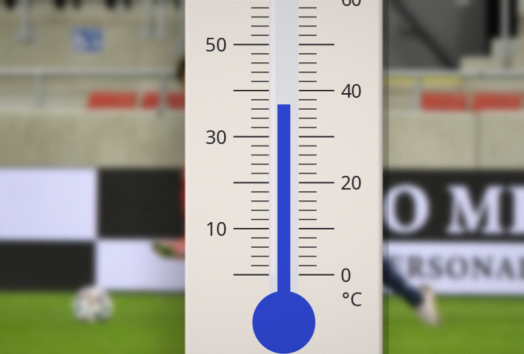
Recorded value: 37,°C
